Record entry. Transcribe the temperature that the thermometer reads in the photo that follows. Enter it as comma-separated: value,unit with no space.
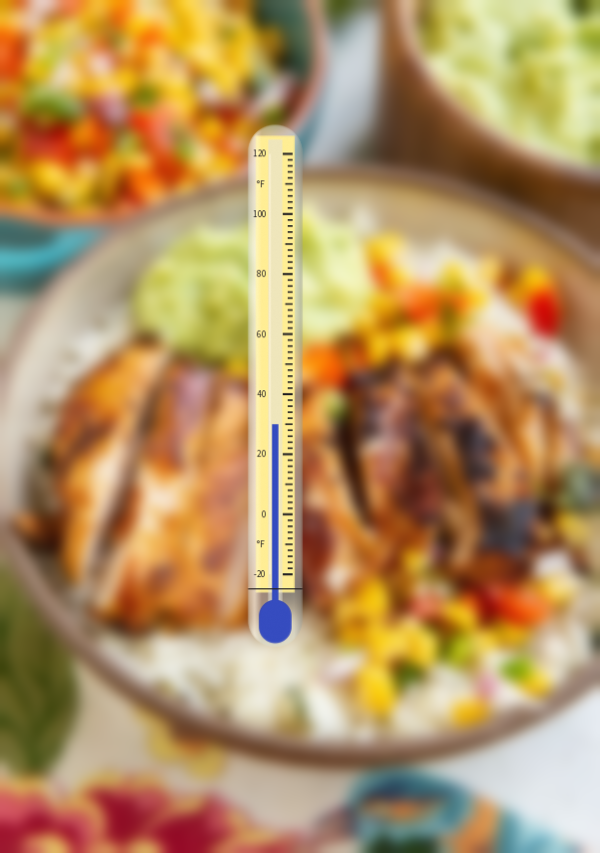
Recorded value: 30,°F
